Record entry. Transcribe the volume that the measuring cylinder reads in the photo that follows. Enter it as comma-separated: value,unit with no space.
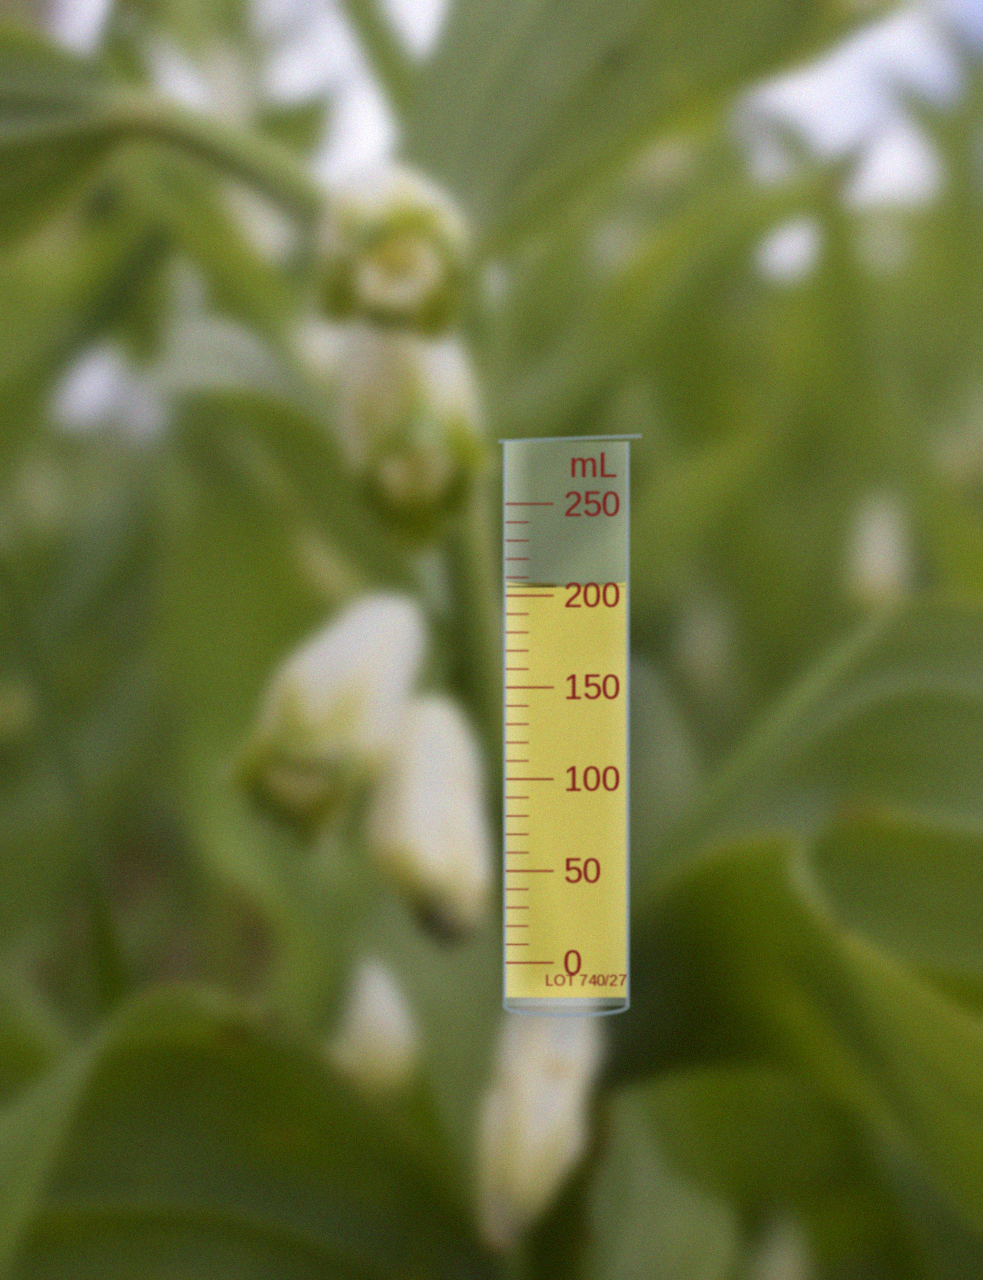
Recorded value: 205,mL
